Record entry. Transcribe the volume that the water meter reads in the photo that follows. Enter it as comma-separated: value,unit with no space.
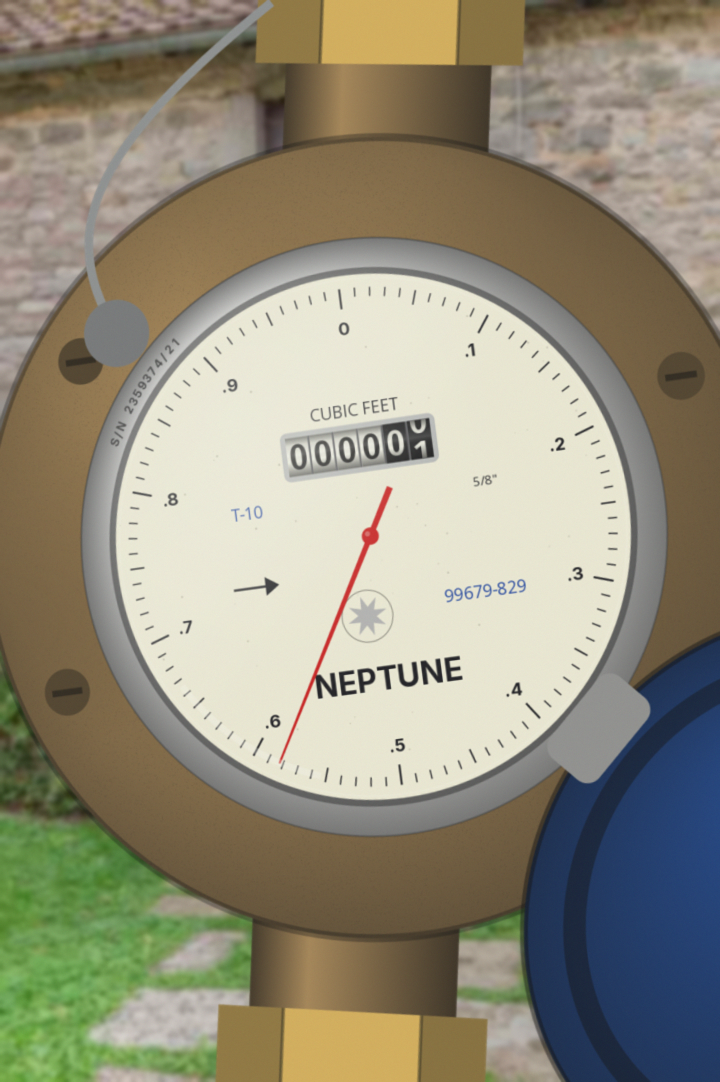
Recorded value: 0.58,ft³
